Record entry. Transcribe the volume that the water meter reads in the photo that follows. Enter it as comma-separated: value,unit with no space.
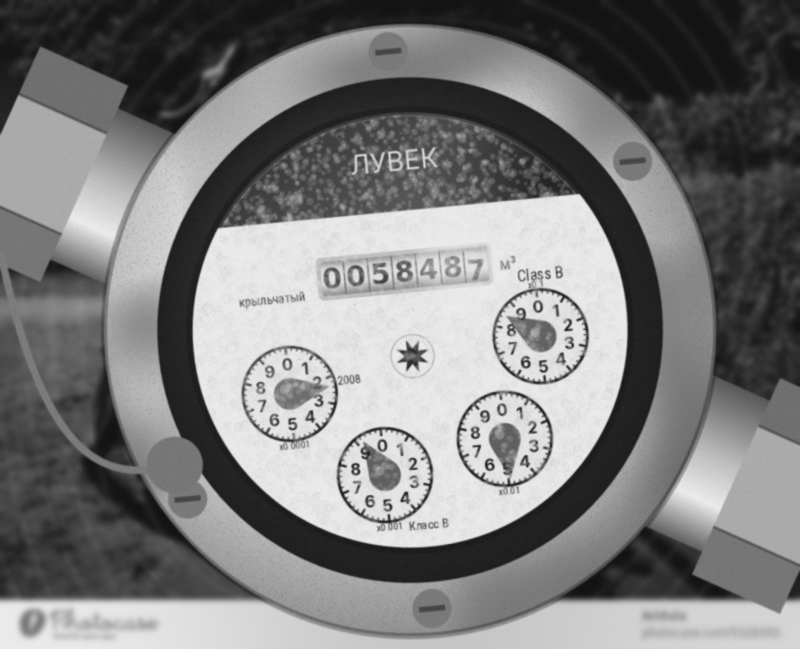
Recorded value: 58486.8492,m³
